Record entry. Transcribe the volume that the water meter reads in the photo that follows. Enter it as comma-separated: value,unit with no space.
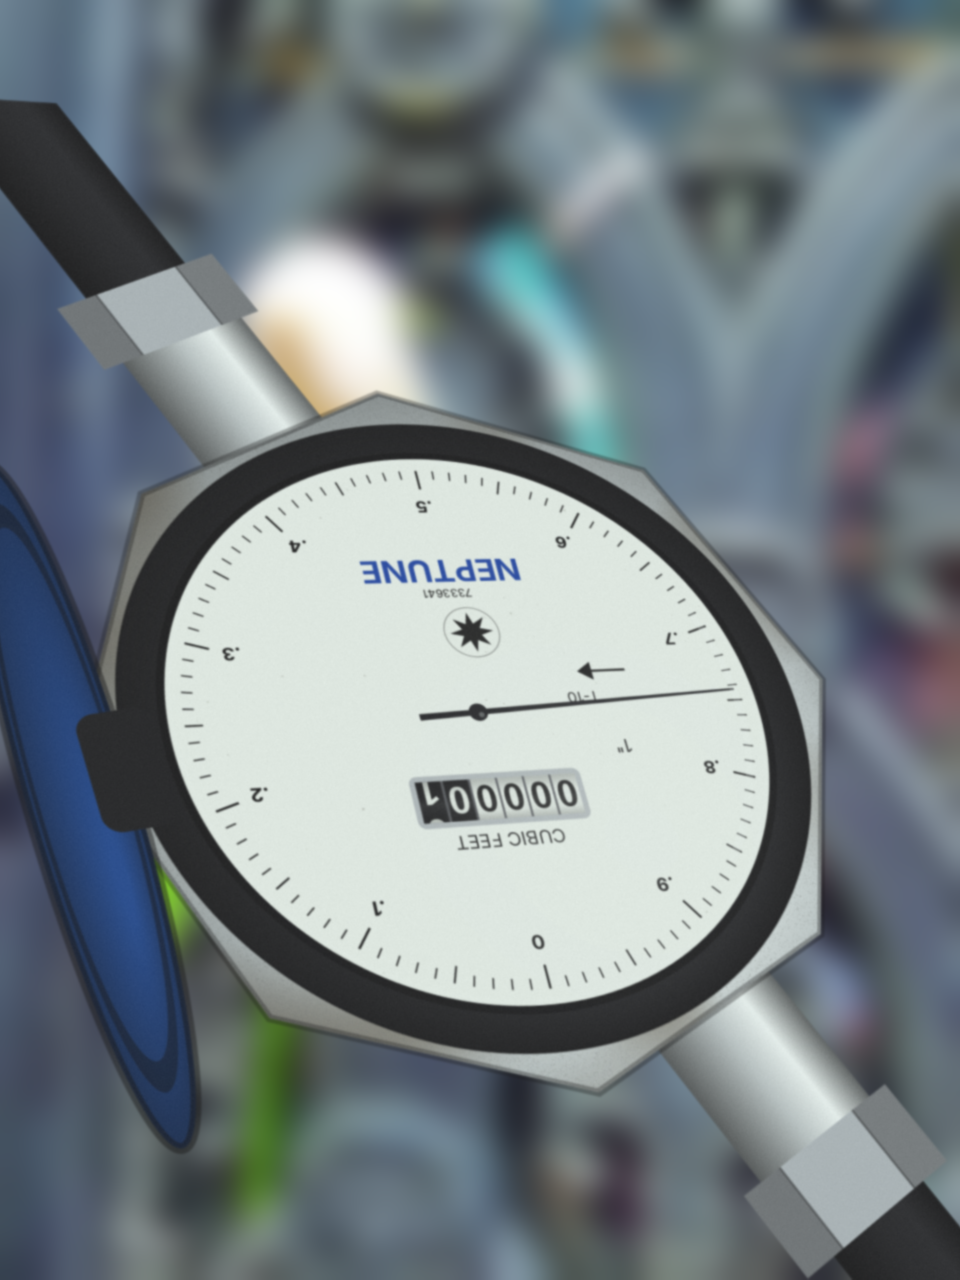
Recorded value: 0.74,ft³
